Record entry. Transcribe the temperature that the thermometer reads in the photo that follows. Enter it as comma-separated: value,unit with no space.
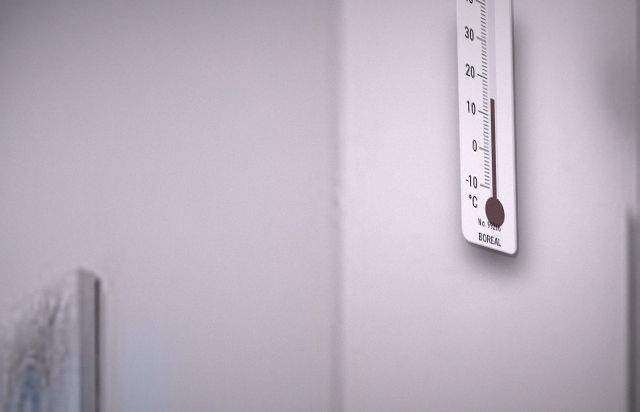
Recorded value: 15,°C
